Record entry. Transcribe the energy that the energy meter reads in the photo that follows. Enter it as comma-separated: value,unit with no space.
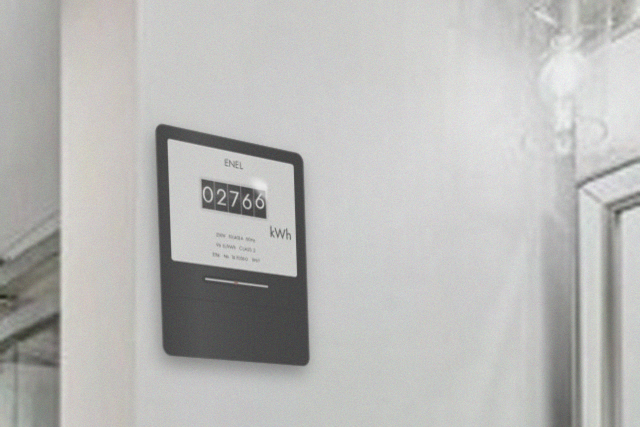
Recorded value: 2766,kWh
